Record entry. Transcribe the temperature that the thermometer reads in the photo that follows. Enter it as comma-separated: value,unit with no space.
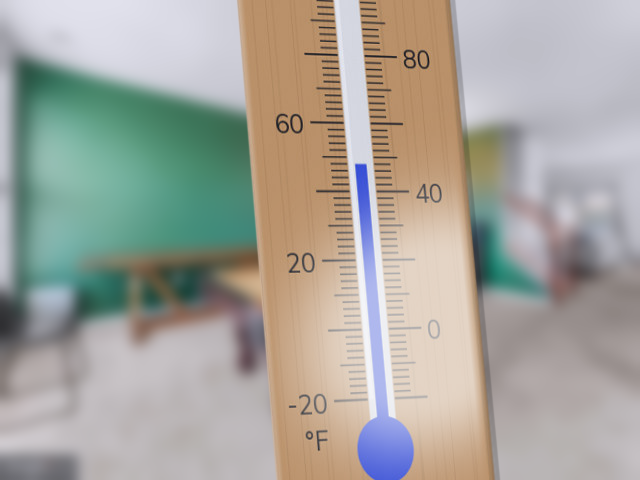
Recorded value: 48,°F
